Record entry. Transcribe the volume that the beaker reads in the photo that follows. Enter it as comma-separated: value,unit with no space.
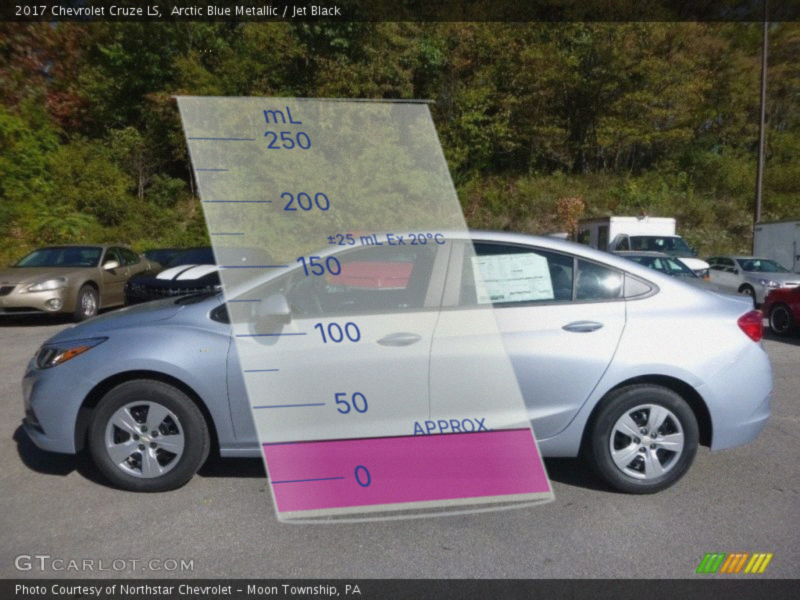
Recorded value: 25,mL
